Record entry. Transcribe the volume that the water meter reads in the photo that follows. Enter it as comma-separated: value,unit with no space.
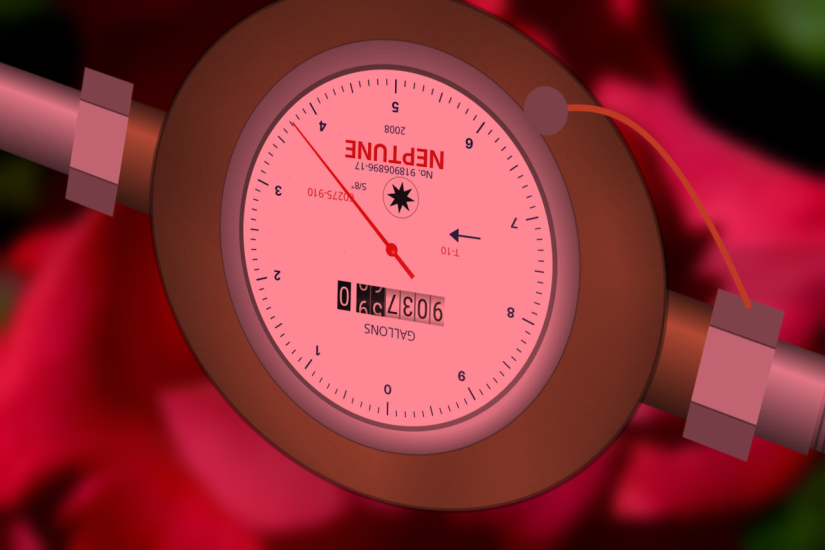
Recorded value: 9037593.7,gal
